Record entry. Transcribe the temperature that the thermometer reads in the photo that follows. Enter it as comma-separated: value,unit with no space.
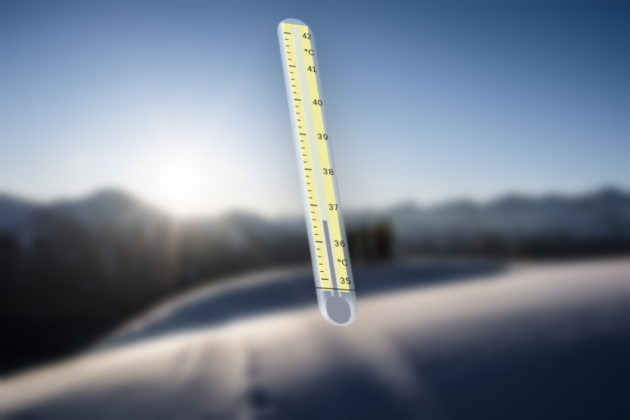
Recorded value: 36.6,°C
